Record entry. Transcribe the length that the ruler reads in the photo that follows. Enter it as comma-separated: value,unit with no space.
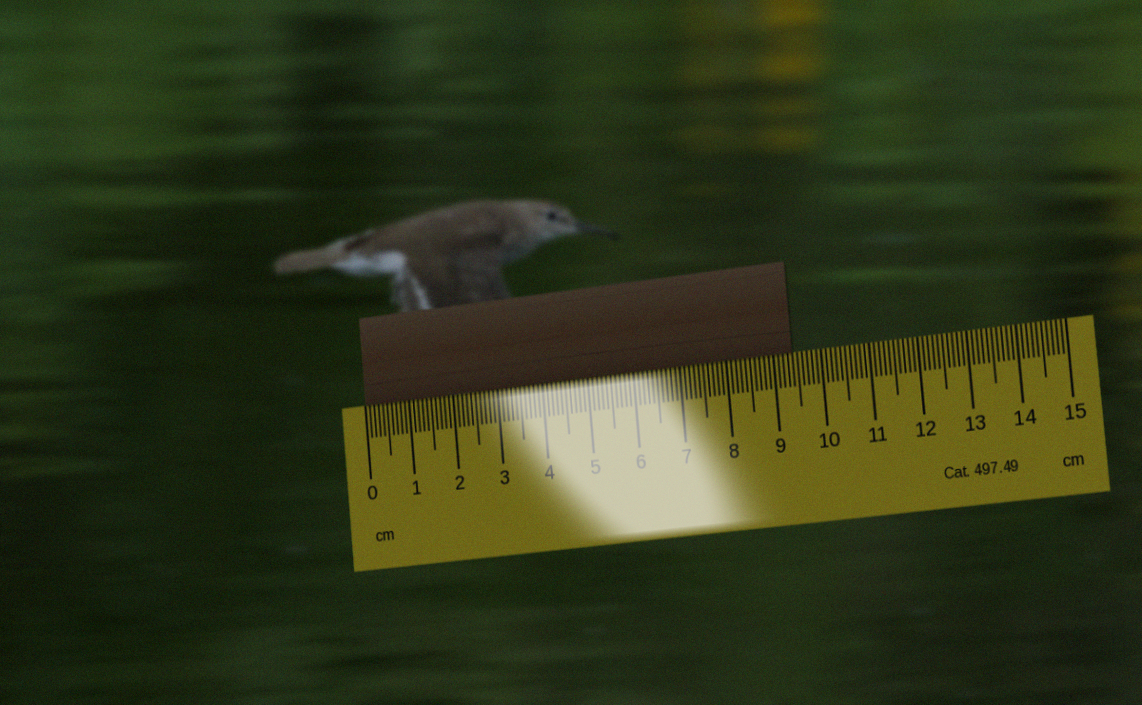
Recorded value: 9.4,cm
